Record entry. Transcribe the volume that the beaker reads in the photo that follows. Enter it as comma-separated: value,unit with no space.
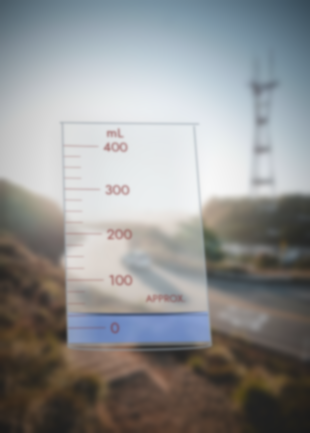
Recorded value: 25,mL
